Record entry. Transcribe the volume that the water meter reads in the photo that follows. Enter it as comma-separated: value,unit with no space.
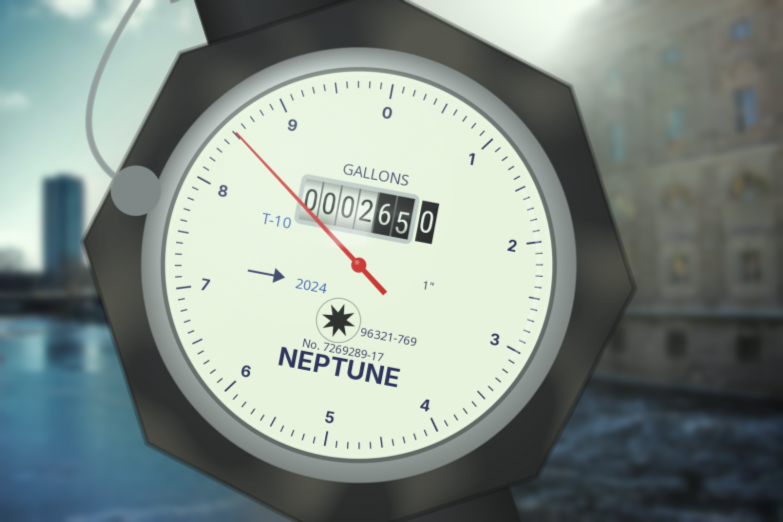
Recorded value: 2648.5,gal
